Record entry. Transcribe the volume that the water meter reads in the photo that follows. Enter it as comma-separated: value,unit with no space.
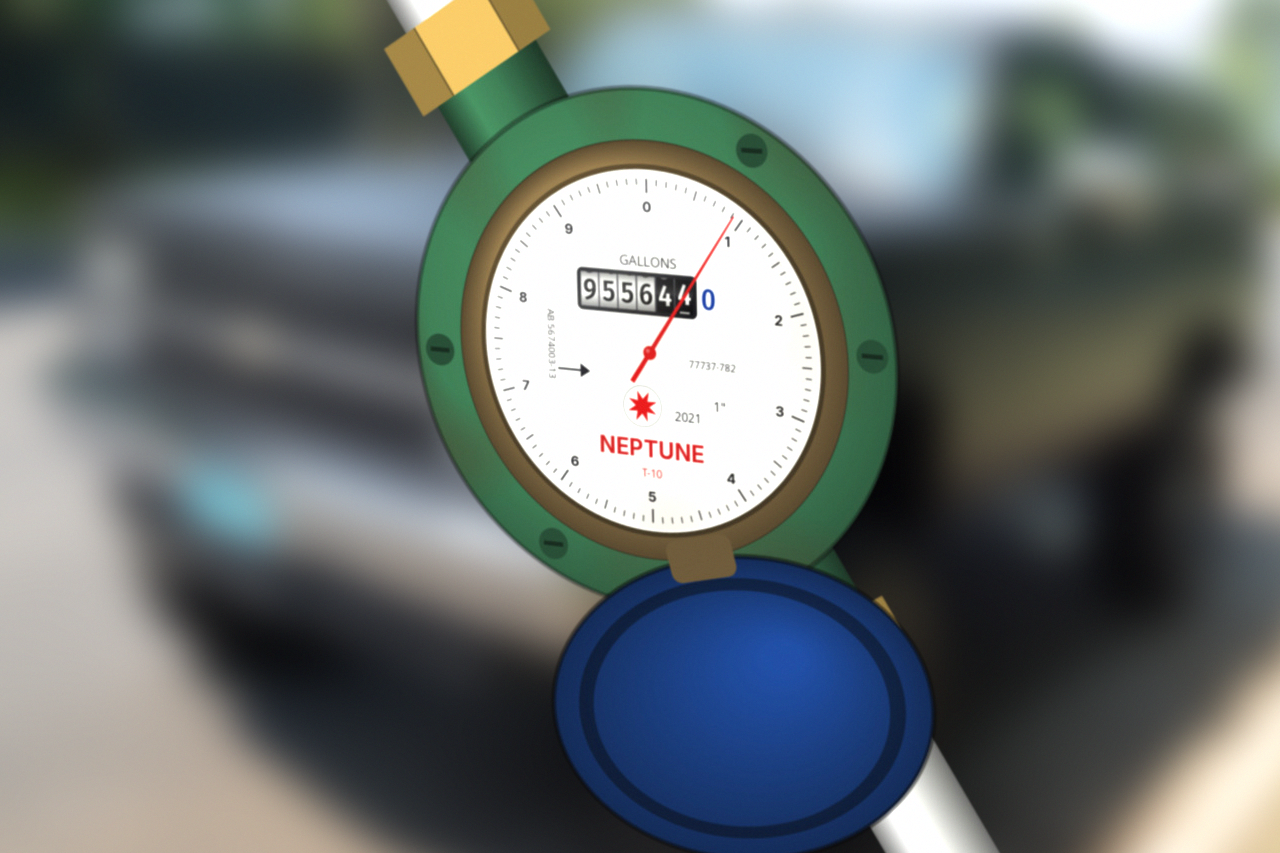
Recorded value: 9556440.9,gal
